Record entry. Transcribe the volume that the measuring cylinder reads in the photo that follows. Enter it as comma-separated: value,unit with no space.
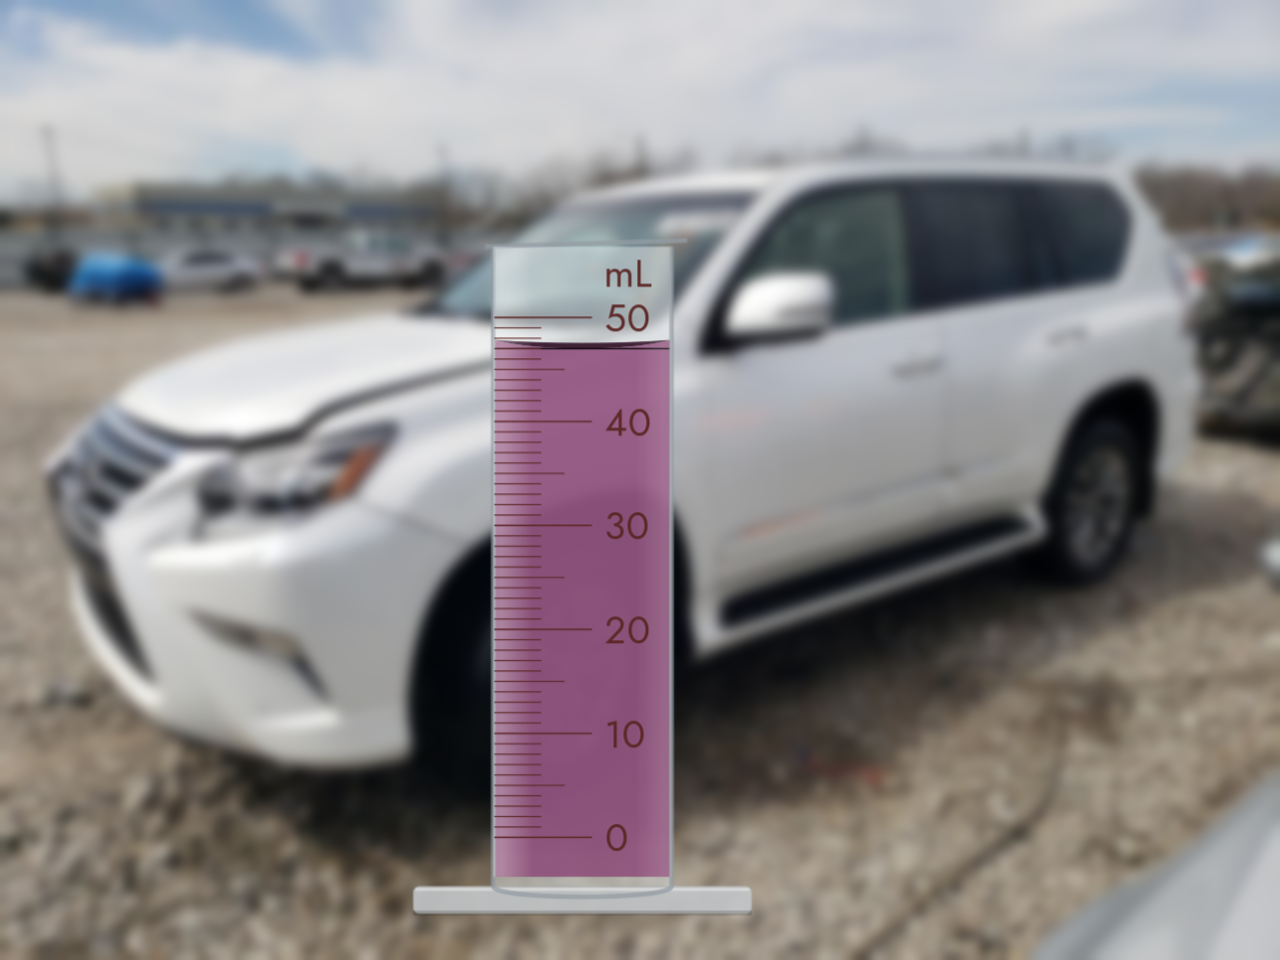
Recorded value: 47,mL
